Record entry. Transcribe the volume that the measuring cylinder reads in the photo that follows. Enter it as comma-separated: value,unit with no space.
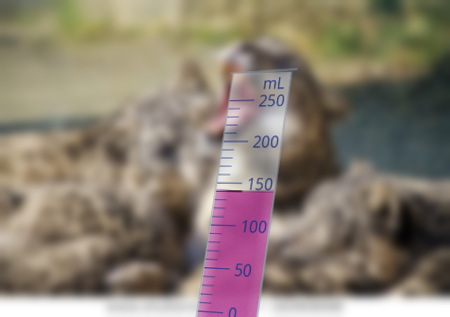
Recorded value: 140,mL
